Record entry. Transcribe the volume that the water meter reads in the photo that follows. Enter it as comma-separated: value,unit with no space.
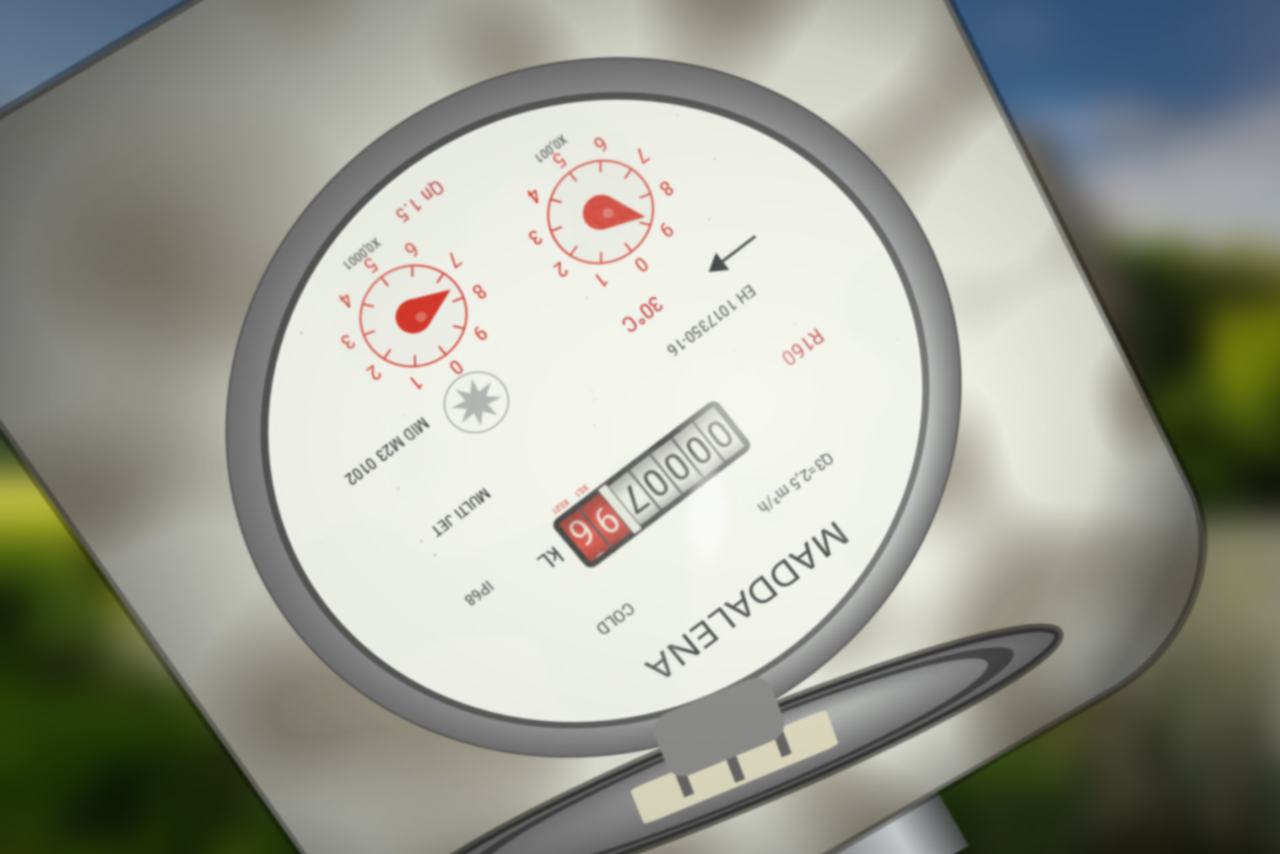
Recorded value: 7.9587,kL
